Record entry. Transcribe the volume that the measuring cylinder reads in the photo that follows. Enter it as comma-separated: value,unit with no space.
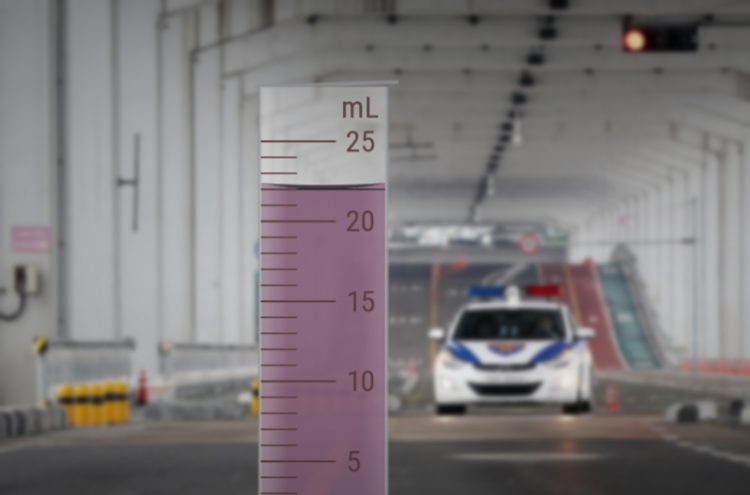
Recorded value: 22,mL
